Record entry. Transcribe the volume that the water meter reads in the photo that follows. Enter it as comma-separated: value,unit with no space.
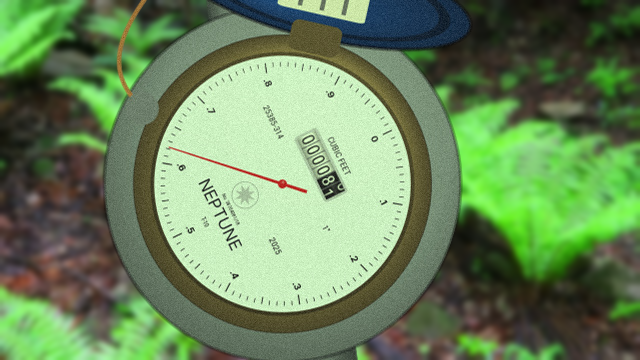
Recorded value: 80.62,ft³
